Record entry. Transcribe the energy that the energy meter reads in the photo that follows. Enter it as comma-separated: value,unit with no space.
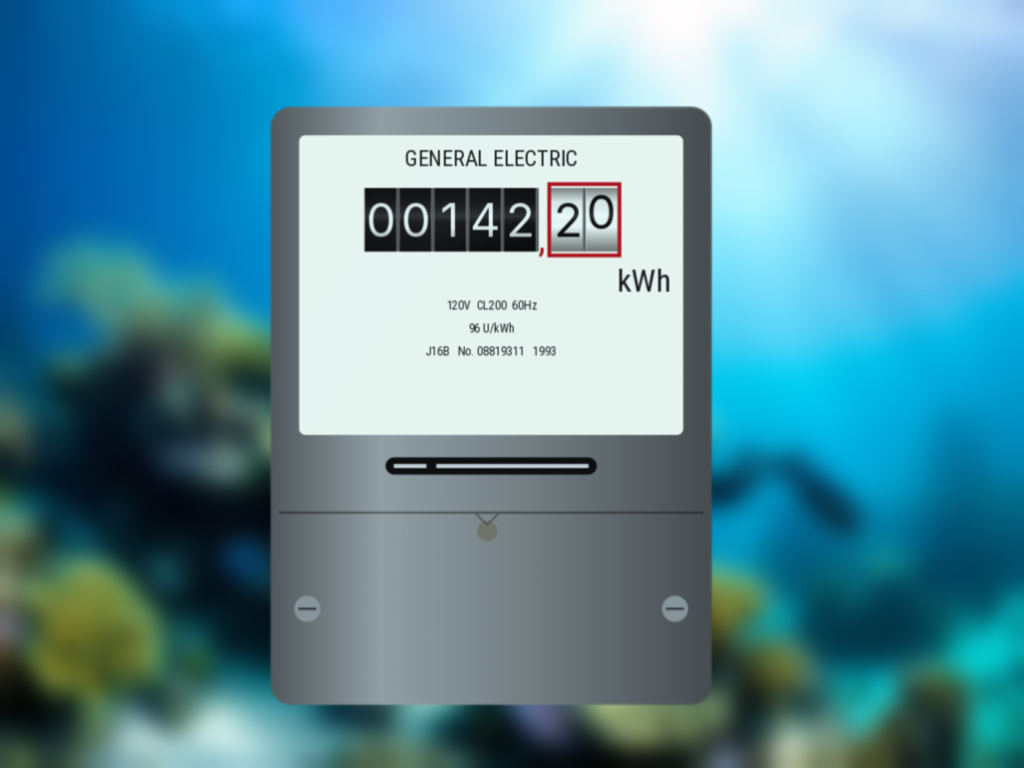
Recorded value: 142.20,kWh
